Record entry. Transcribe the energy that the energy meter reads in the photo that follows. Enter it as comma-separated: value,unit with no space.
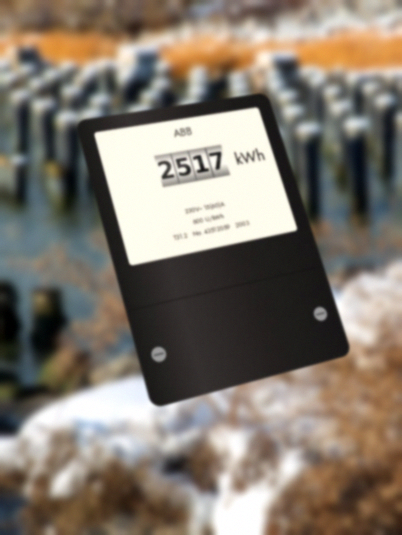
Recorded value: 2517,kWh
